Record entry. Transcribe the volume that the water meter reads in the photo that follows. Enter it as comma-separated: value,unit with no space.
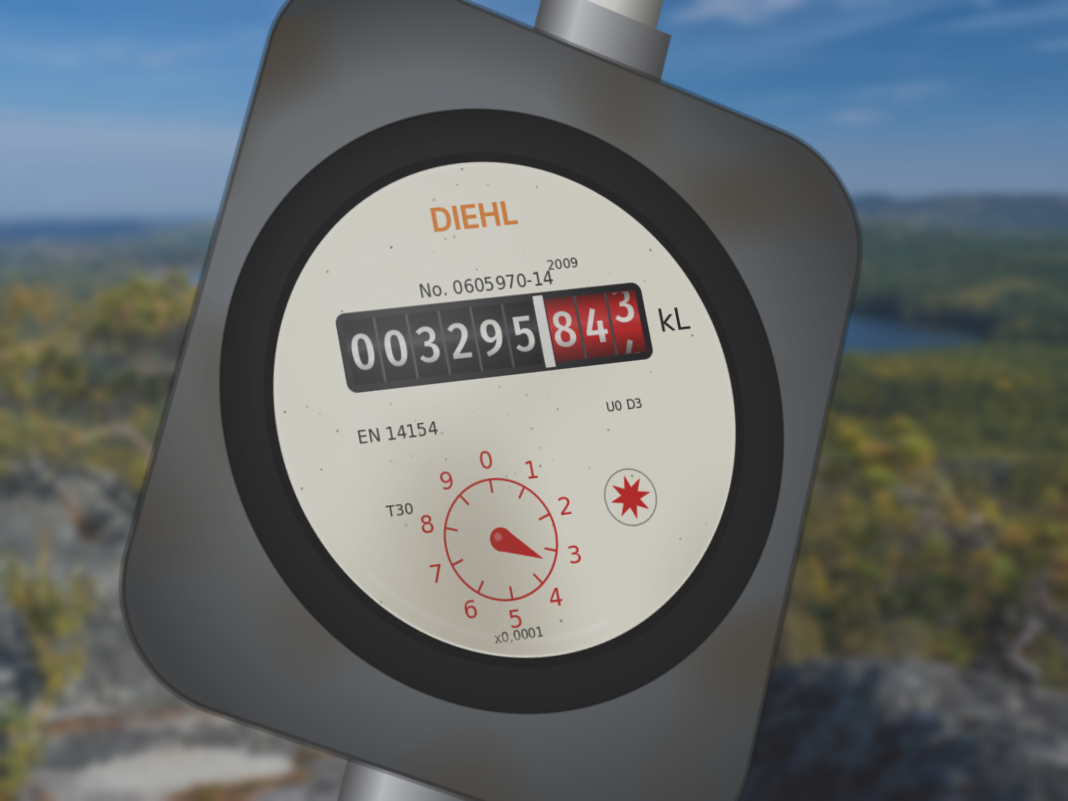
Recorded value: 3295.8433,kL
